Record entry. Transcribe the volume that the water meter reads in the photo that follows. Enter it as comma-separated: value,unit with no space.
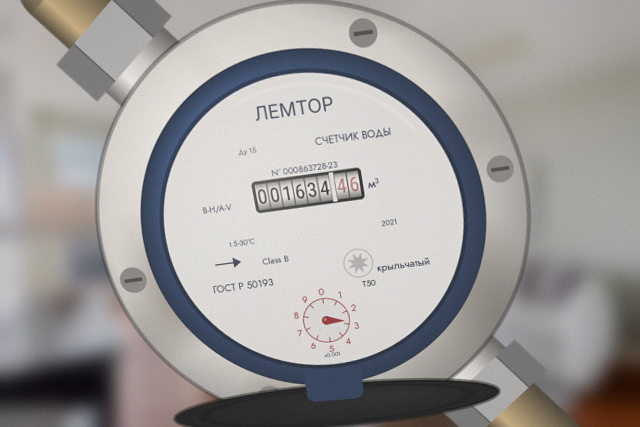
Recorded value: 1634.462,m³
